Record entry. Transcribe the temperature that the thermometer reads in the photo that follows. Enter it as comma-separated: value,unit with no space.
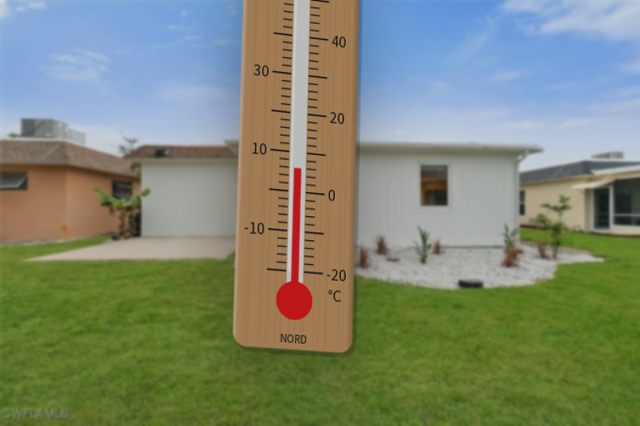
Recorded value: 6,°C
